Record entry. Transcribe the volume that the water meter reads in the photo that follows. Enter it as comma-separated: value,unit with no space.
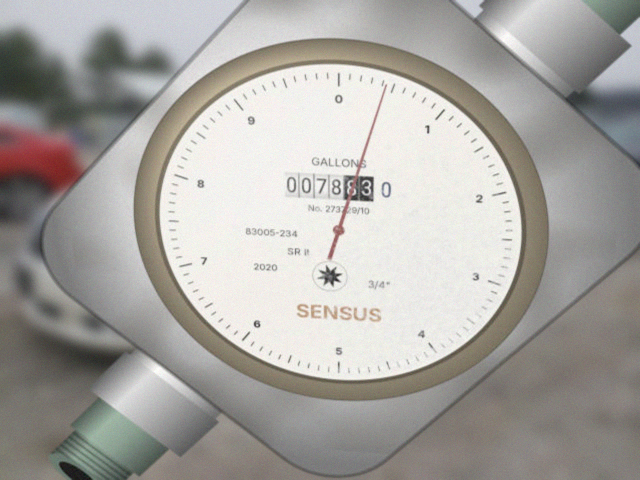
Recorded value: 78830.4,gal
